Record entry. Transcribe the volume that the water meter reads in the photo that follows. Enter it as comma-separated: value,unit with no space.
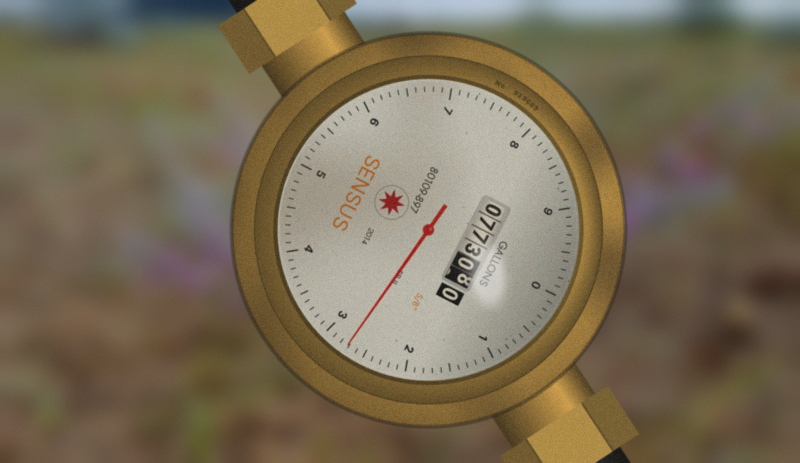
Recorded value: 773082.7,gal
